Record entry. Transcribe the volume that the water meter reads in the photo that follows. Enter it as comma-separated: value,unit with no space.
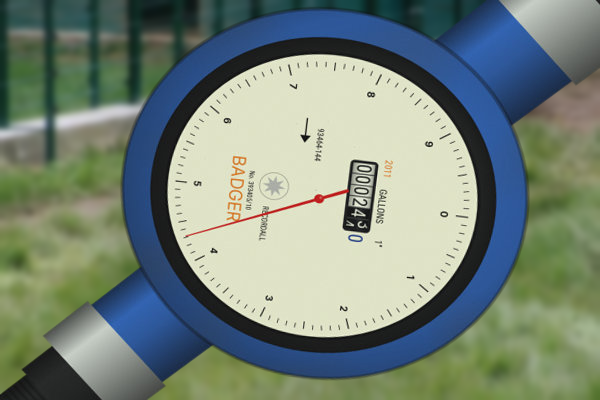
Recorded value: 2434.3,gal
